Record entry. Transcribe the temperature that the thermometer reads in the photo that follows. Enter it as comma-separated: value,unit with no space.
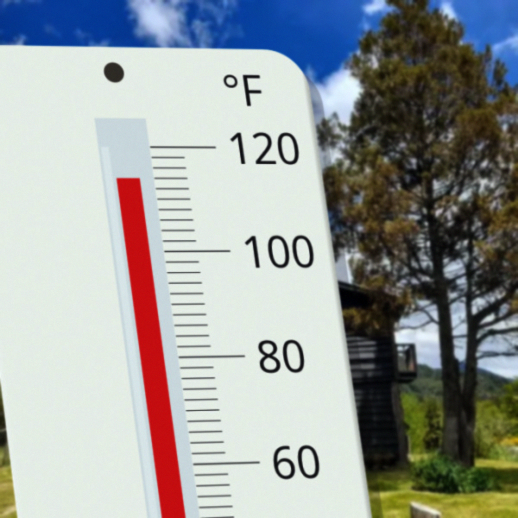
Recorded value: 114,°F
